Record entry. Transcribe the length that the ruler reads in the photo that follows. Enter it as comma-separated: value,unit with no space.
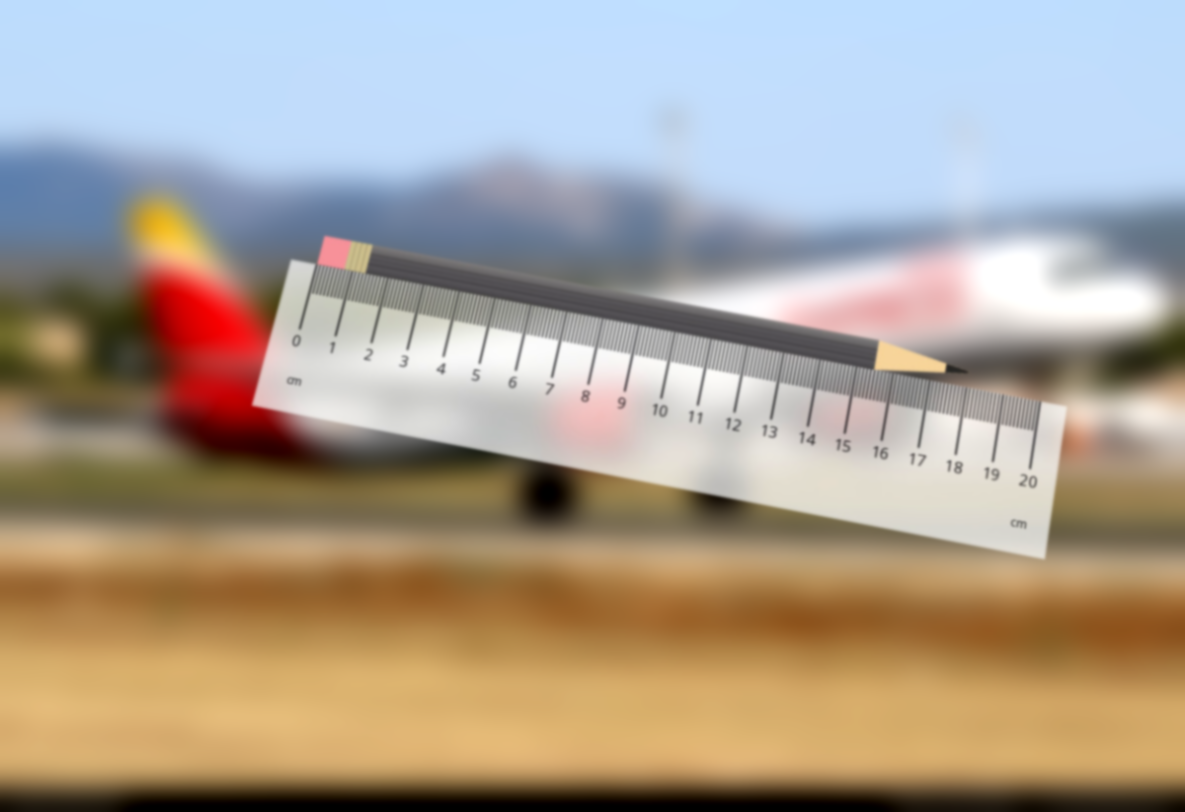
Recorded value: 18,cm
